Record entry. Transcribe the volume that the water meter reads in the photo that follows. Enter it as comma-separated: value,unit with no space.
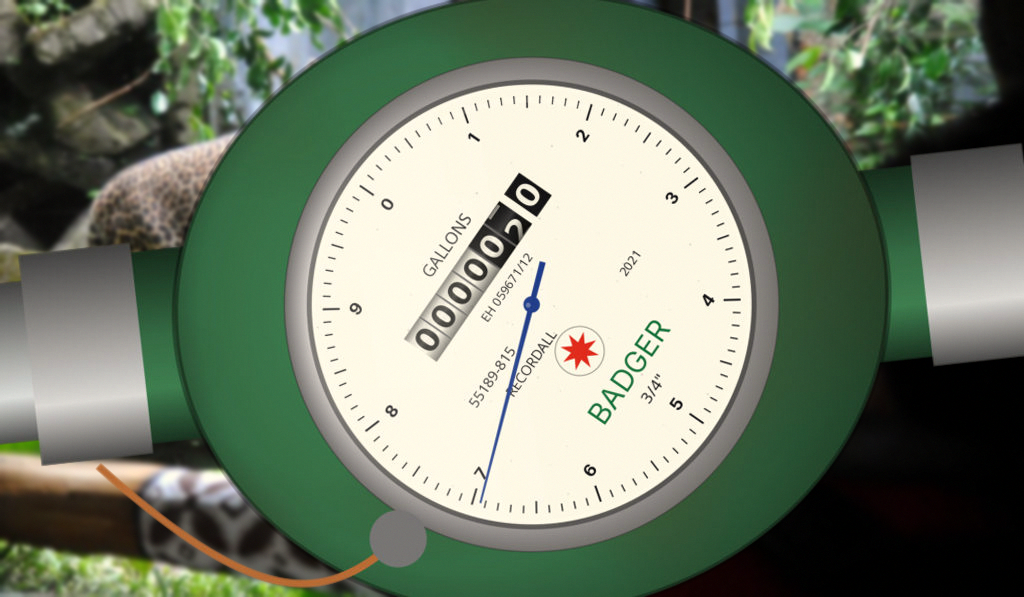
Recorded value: 16.9,gal
